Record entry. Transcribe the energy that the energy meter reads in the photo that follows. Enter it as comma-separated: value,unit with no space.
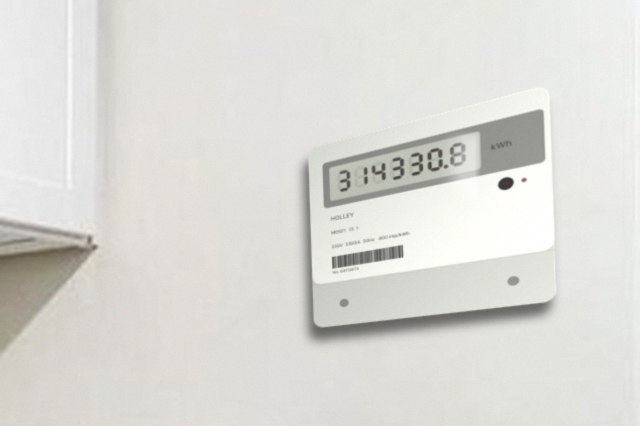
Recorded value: 314330.8,kWh
